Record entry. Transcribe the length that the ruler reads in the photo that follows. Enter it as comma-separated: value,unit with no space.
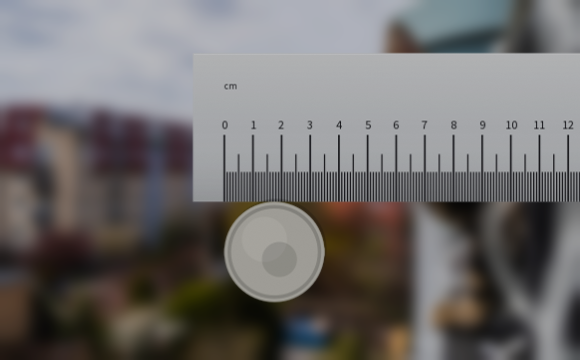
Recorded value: 3.5,cm
